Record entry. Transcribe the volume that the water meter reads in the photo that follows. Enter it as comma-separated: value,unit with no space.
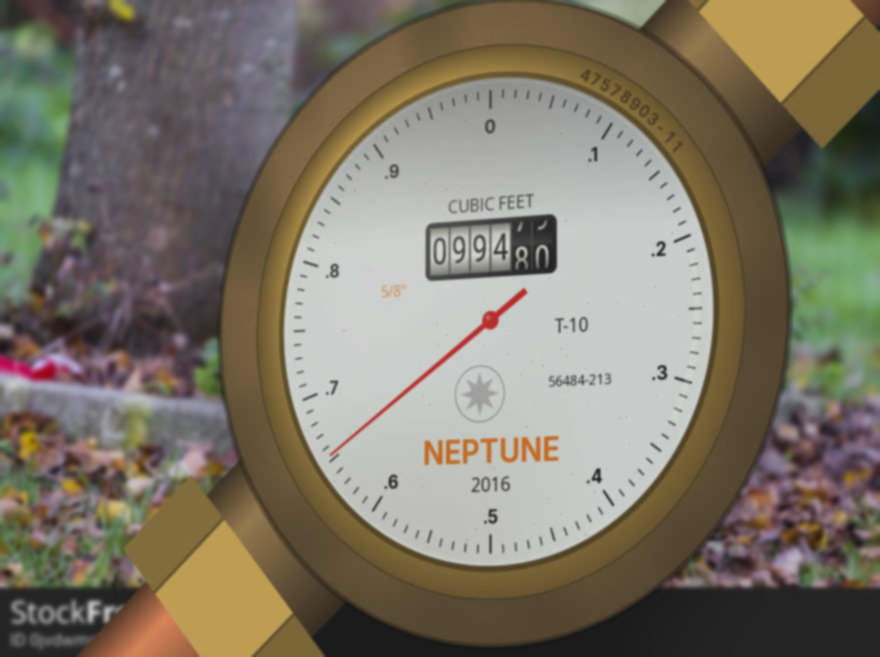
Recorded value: 99479.65,ft³
